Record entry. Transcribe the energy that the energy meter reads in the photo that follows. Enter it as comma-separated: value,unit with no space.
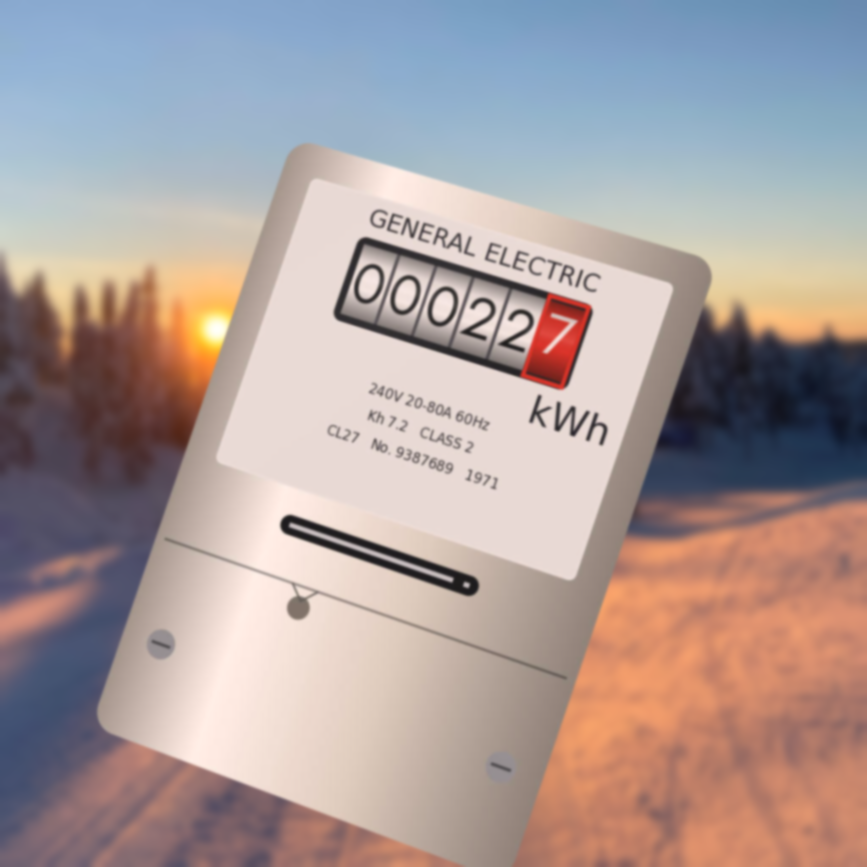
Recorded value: 22.7,kWh
